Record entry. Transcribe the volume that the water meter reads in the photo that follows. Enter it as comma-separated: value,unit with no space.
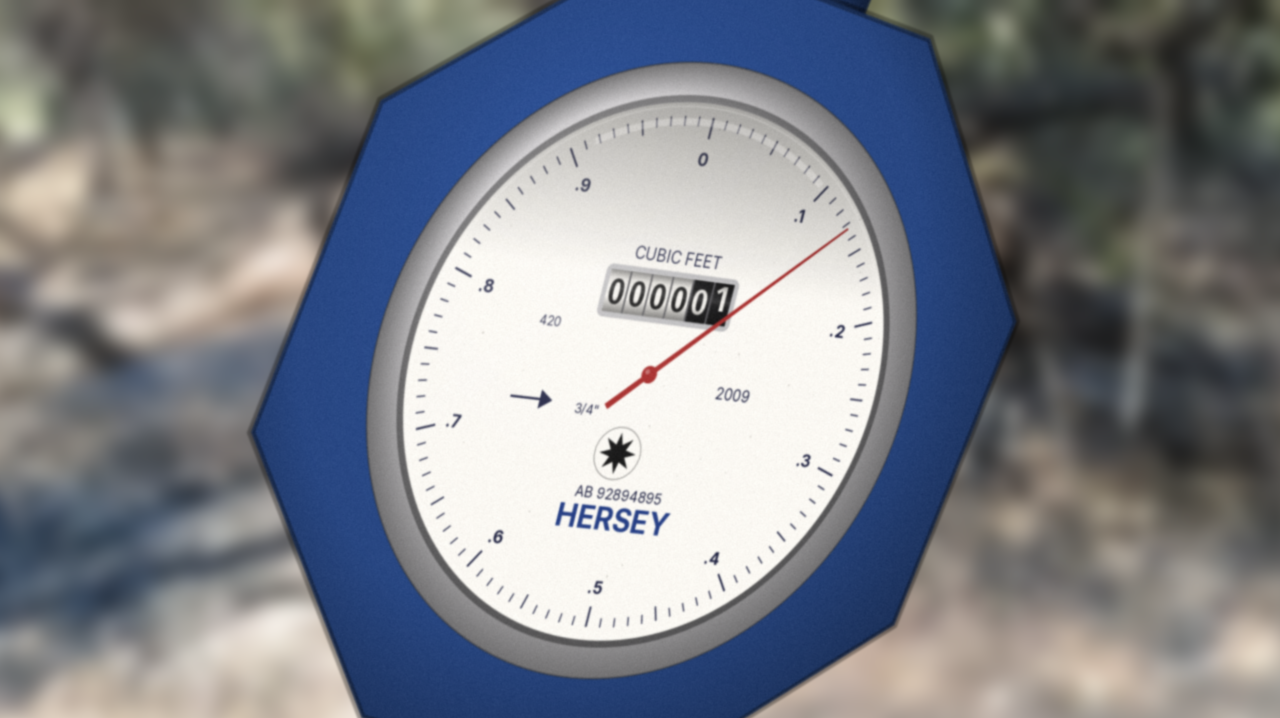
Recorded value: 1.13,ft³
